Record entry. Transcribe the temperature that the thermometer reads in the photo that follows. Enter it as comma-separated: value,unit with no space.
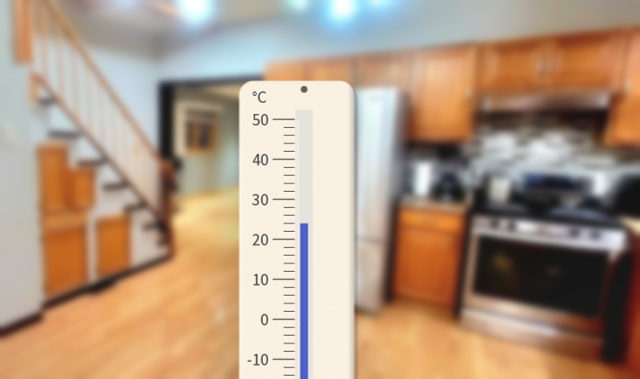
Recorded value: 24,°C
